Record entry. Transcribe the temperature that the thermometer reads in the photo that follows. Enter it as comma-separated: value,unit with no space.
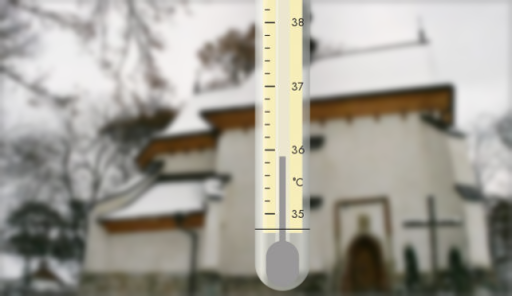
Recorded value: 35.9,°C
